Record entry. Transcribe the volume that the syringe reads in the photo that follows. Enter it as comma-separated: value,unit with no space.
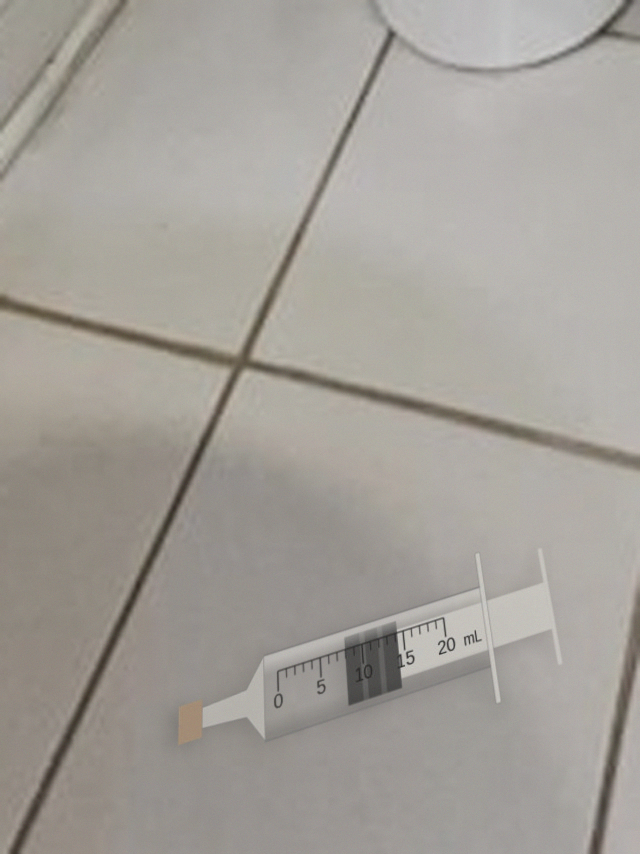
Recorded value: 8,mL
